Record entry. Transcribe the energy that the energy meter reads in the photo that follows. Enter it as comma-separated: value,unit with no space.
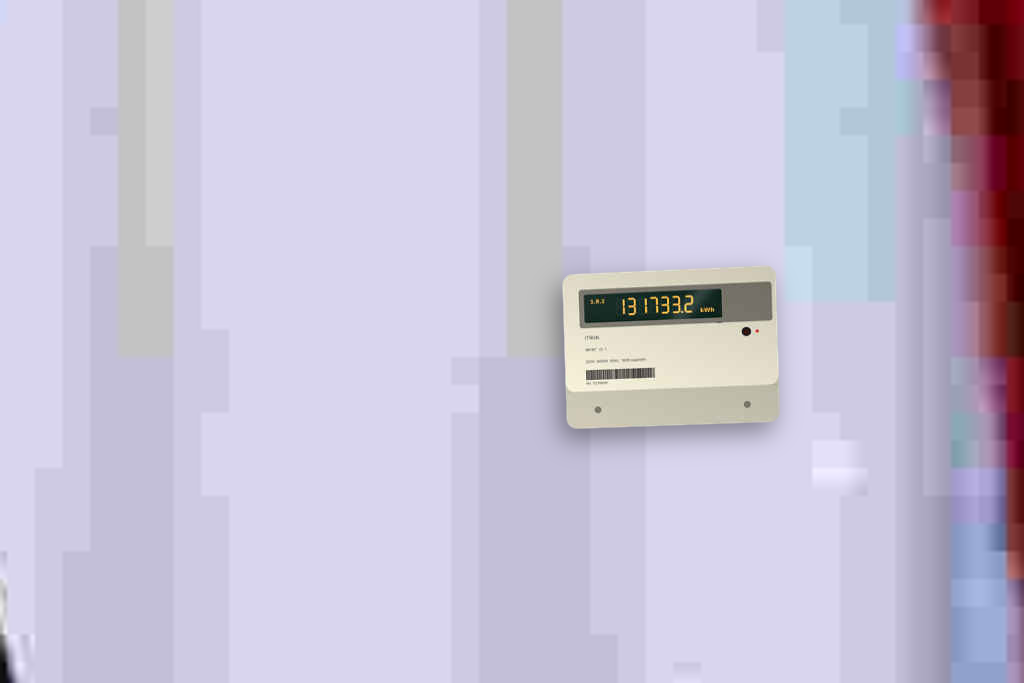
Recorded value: 131733.2,kWh
